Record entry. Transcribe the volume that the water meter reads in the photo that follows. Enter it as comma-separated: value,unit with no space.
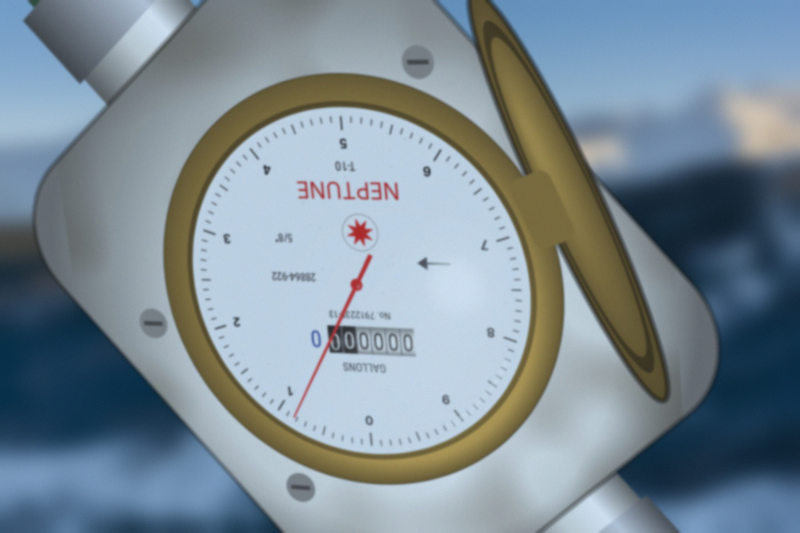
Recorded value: 0.8,gal
